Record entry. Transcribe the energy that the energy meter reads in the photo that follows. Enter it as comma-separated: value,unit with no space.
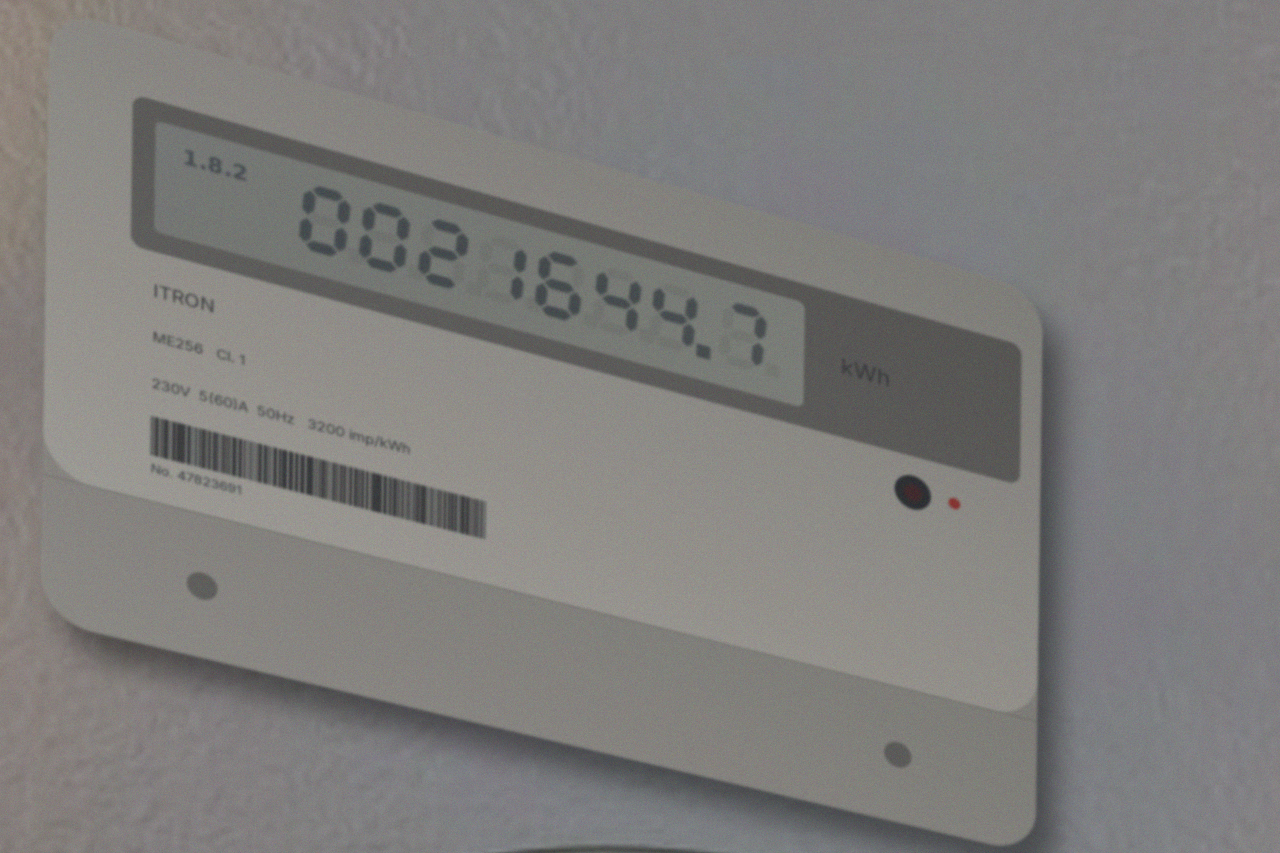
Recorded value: 21644.7,kWh
